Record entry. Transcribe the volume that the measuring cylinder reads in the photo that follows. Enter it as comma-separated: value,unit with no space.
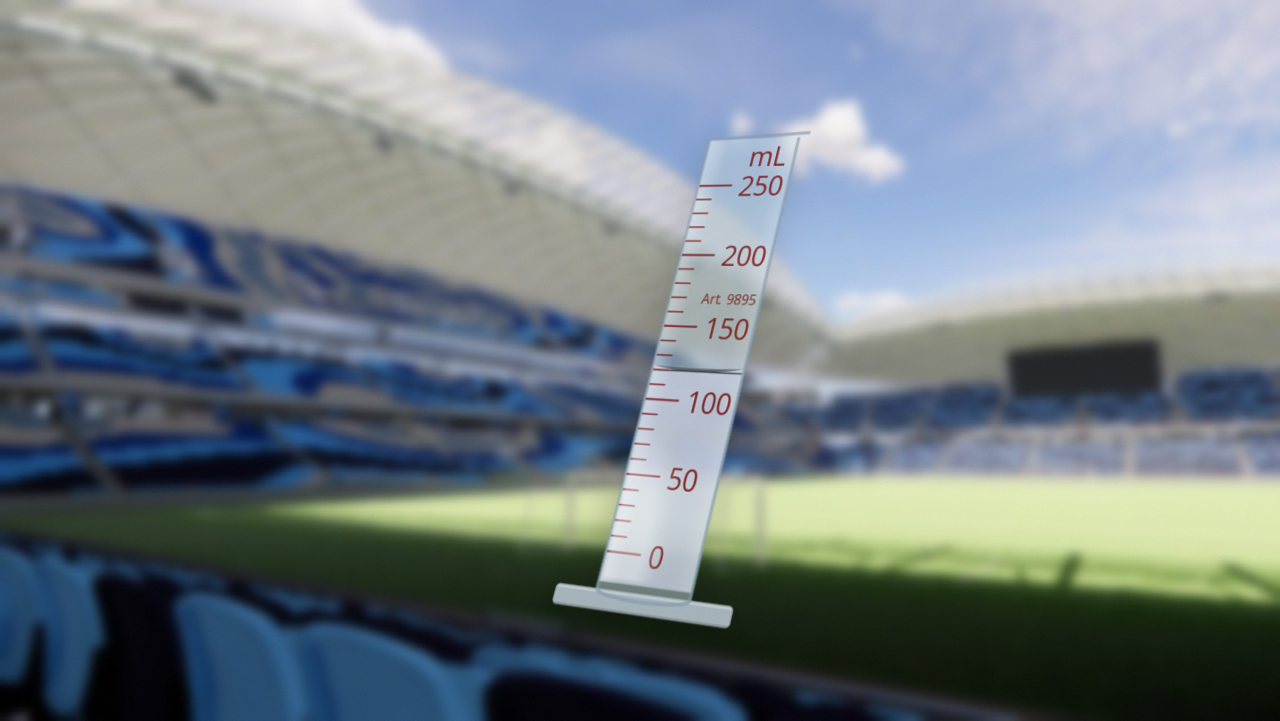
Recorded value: 120,mL
